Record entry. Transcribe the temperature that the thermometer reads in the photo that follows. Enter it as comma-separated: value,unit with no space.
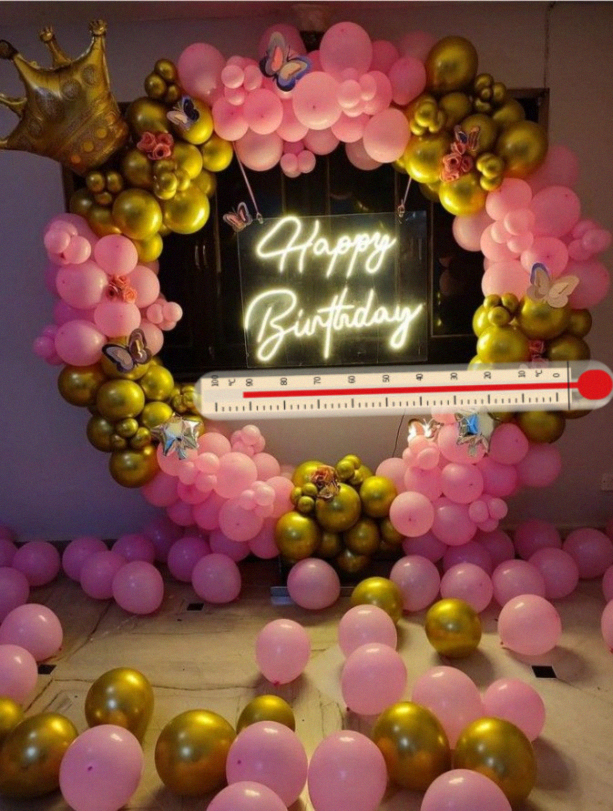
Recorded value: 92,°C
